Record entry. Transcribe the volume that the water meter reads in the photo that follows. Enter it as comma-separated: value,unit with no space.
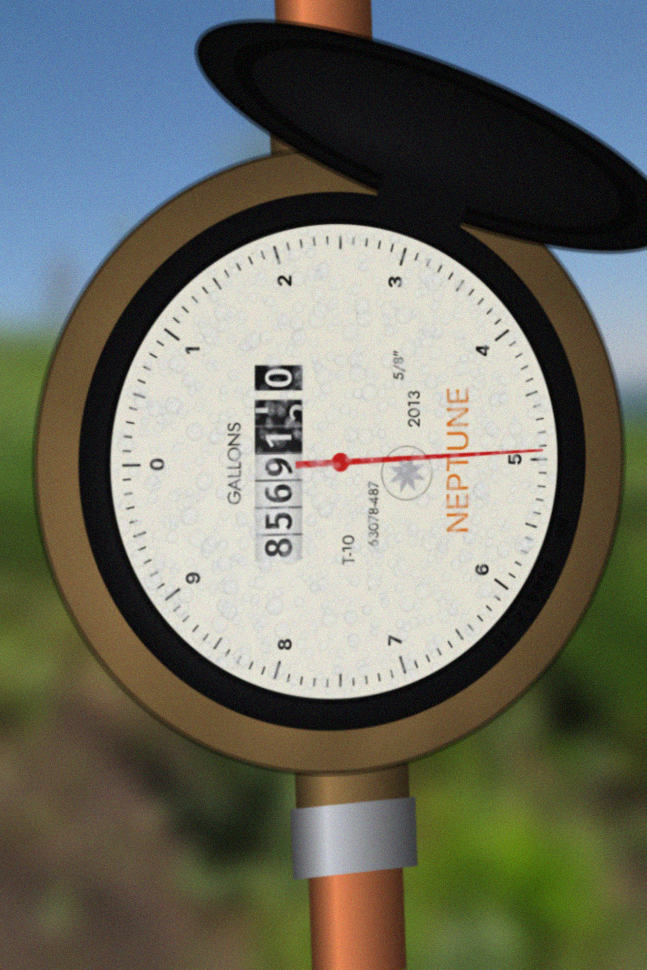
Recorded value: 8569114.9,gal
